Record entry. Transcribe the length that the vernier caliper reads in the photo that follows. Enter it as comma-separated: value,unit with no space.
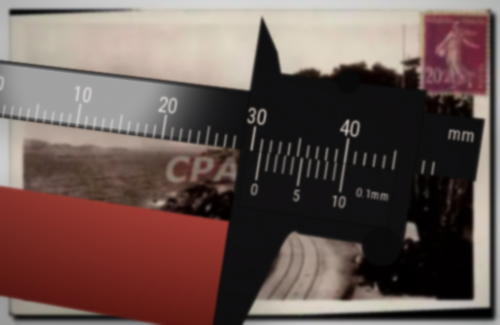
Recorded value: 31.0,mm
